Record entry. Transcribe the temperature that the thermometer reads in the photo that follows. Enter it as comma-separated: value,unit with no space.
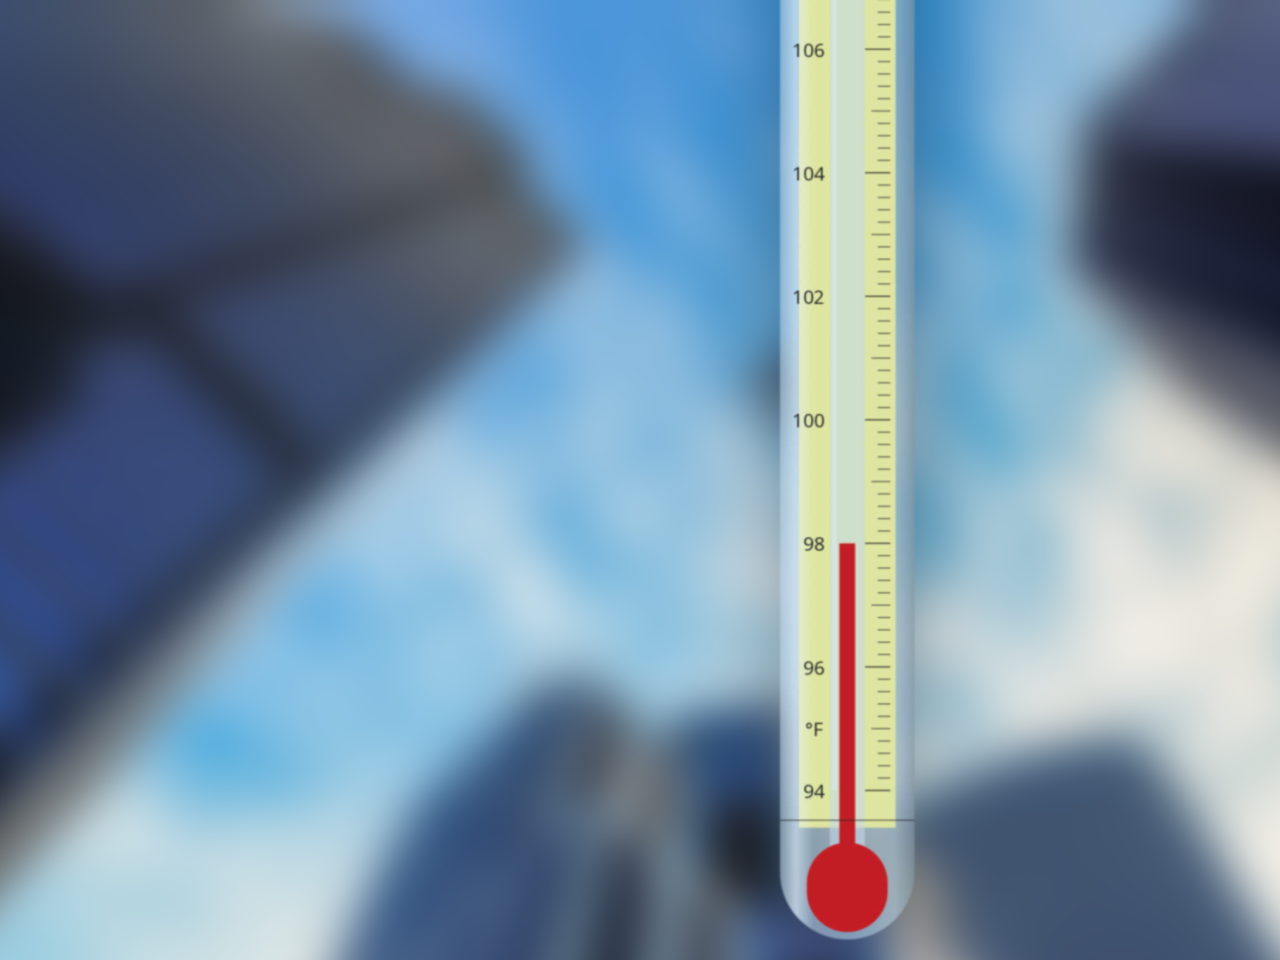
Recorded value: 98,°F
